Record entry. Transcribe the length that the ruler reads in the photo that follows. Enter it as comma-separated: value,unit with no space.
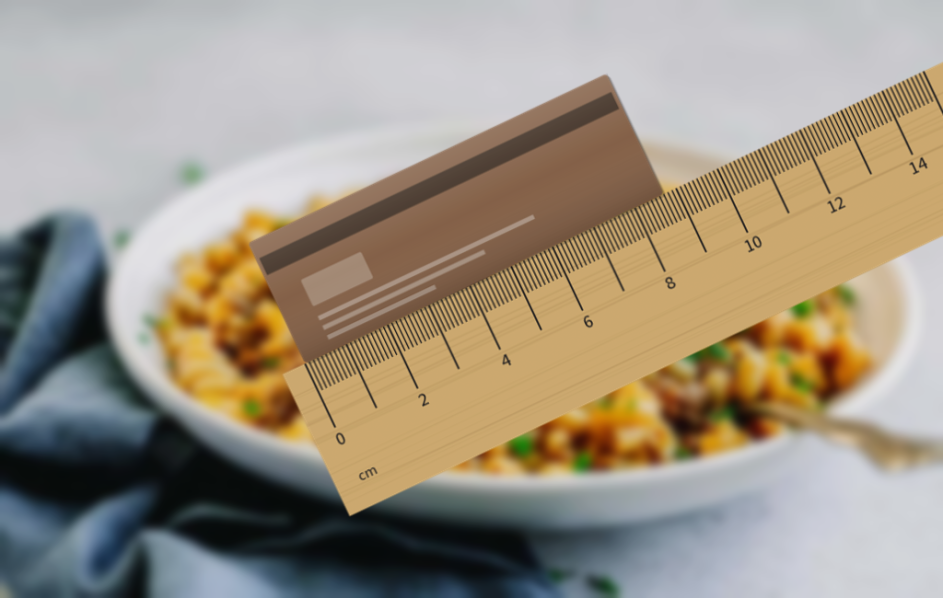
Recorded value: 8.7,cm
